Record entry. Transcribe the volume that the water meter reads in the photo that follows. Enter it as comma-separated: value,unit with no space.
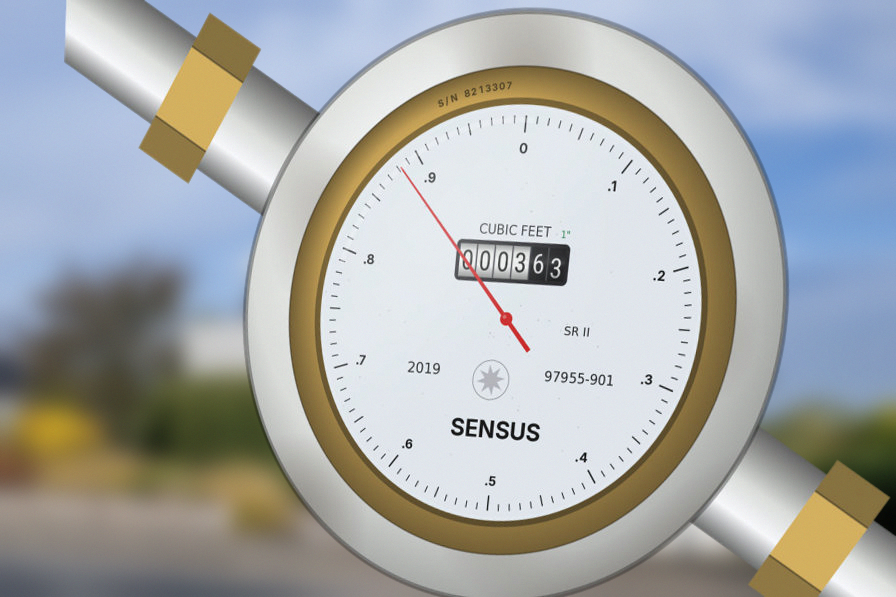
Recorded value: 362.88,ft³
